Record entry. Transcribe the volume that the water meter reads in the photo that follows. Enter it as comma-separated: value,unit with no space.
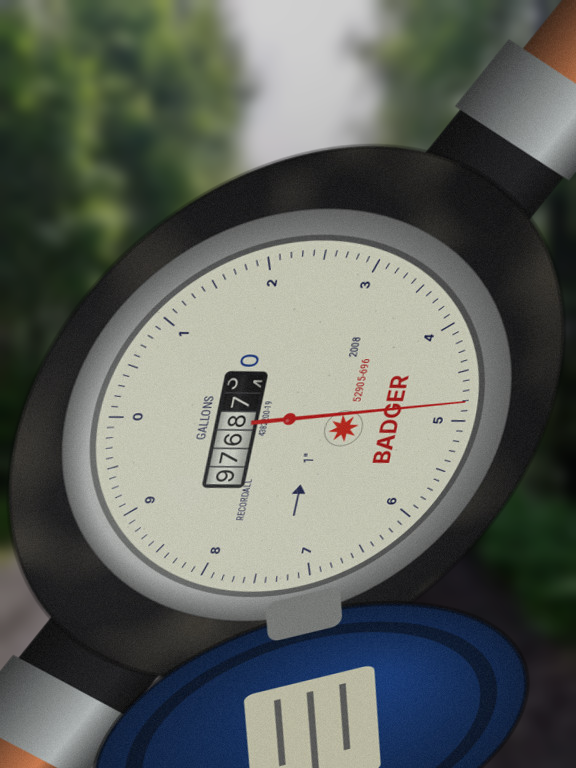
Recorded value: 9768734.8,gal
